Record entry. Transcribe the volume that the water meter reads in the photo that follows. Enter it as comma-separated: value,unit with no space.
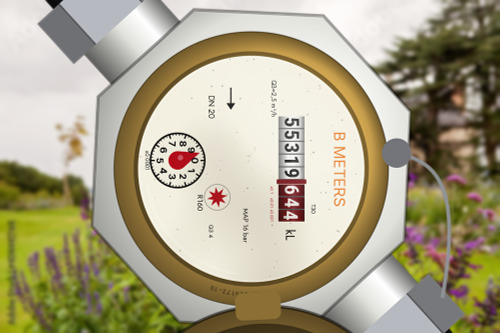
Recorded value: 55319.6439,kL
